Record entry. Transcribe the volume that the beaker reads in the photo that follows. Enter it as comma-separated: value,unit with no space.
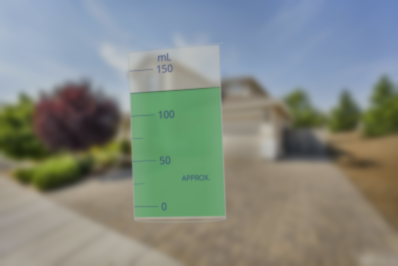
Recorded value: 125,mL
